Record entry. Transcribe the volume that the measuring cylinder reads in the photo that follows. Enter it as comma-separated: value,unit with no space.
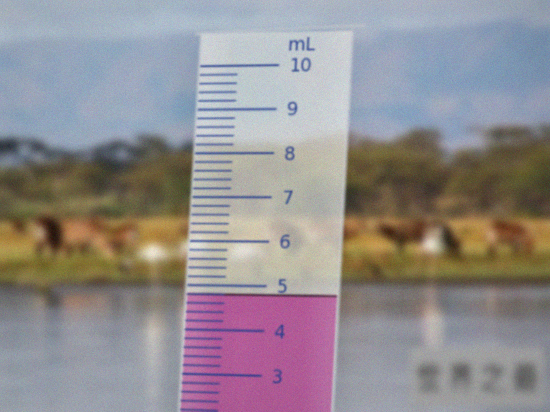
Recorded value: 4.8,mL
